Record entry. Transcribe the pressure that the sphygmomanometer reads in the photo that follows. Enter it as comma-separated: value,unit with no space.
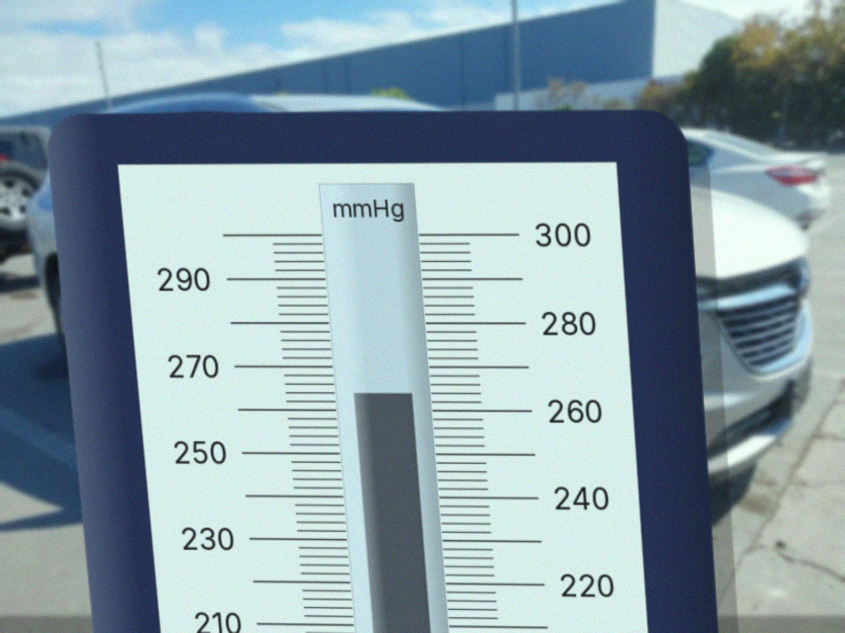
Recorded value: 264,mmHg
